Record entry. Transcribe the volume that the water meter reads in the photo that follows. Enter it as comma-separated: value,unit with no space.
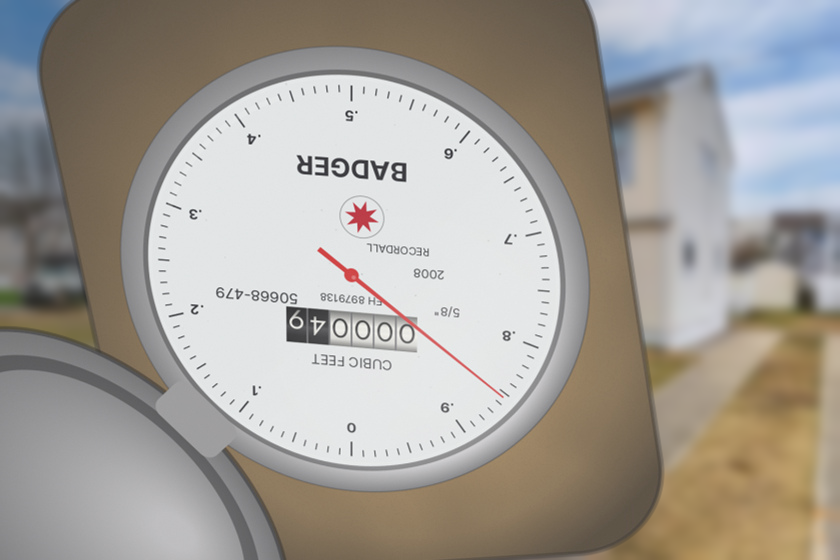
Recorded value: 48.85,ft³
